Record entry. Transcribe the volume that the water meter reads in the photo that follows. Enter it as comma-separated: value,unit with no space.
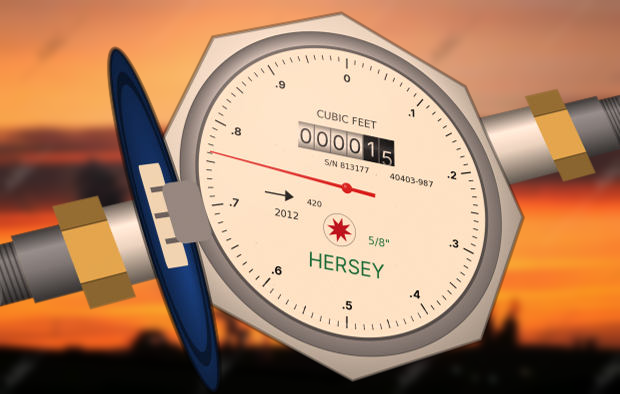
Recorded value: 14.76,ft³
